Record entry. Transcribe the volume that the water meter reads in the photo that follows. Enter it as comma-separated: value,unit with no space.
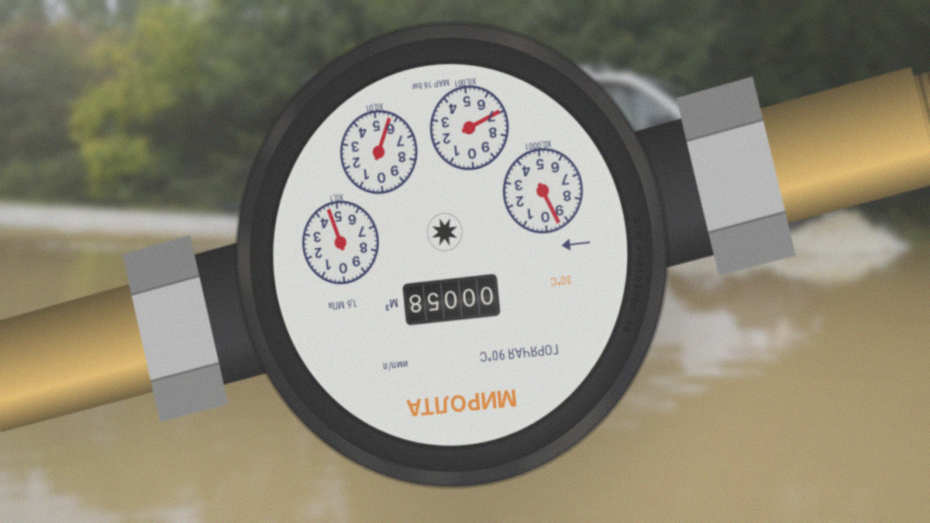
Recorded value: 58.4569,m³
